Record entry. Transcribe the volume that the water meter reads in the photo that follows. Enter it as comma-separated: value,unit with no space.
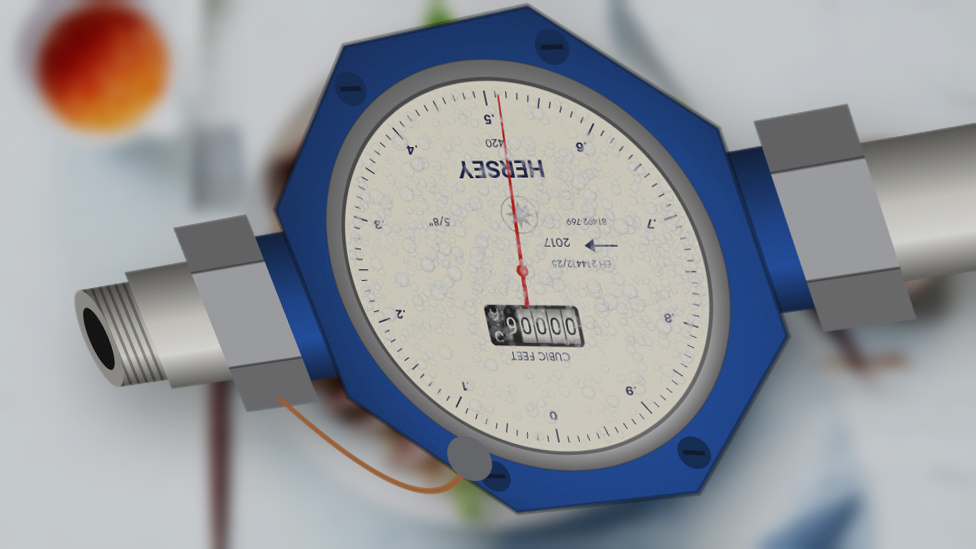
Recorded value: 65.51,ft³
